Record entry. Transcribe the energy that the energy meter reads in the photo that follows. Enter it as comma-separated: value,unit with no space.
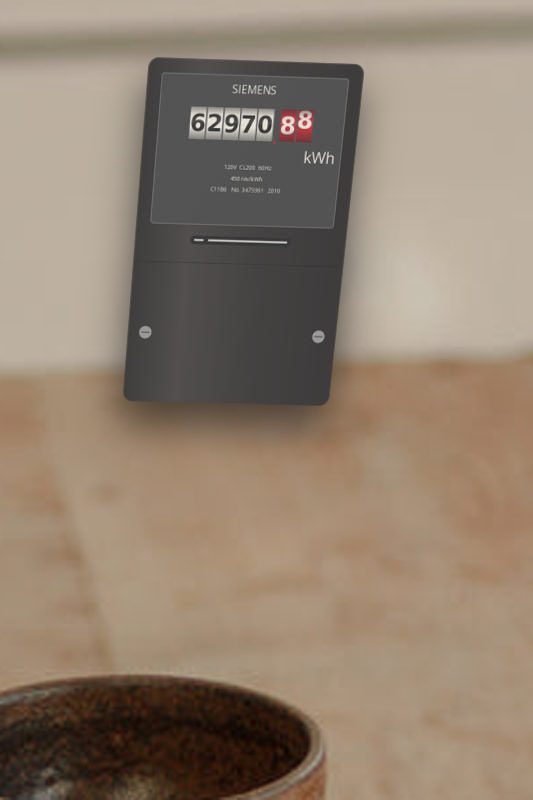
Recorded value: 62970.88,kWh
